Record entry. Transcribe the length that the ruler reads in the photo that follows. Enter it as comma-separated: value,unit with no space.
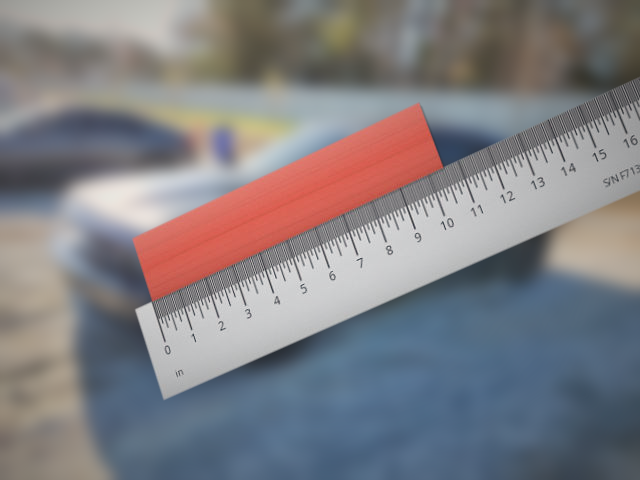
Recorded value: 10.5,in
